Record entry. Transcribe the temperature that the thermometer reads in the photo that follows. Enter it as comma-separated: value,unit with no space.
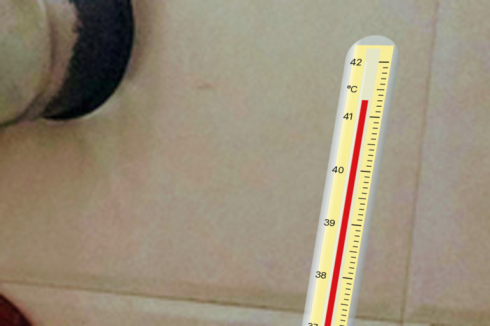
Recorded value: 41.3,°C
